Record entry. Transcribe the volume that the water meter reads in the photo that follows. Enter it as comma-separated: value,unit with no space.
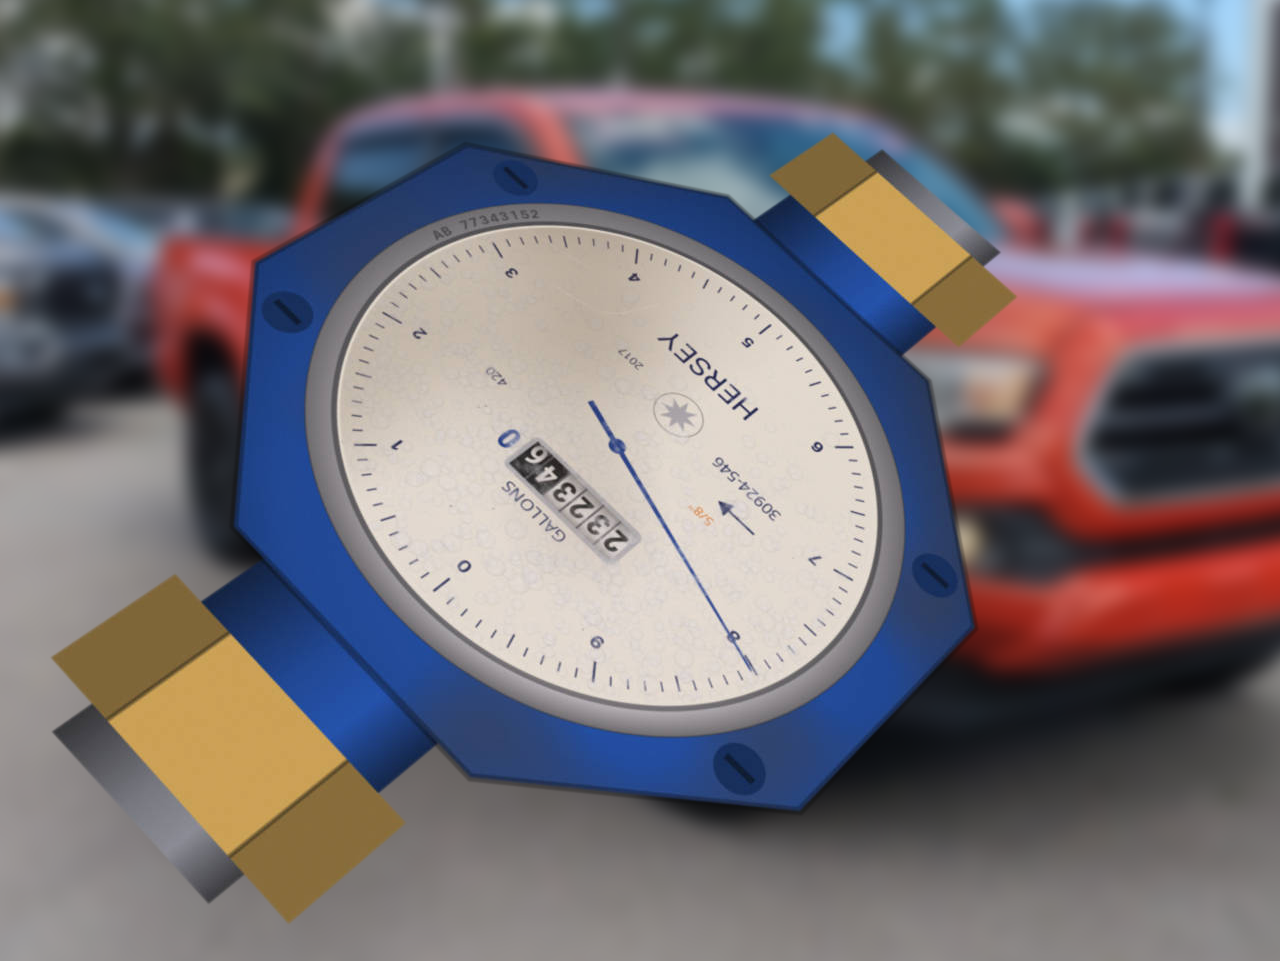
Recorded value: 2323458.0,gal
